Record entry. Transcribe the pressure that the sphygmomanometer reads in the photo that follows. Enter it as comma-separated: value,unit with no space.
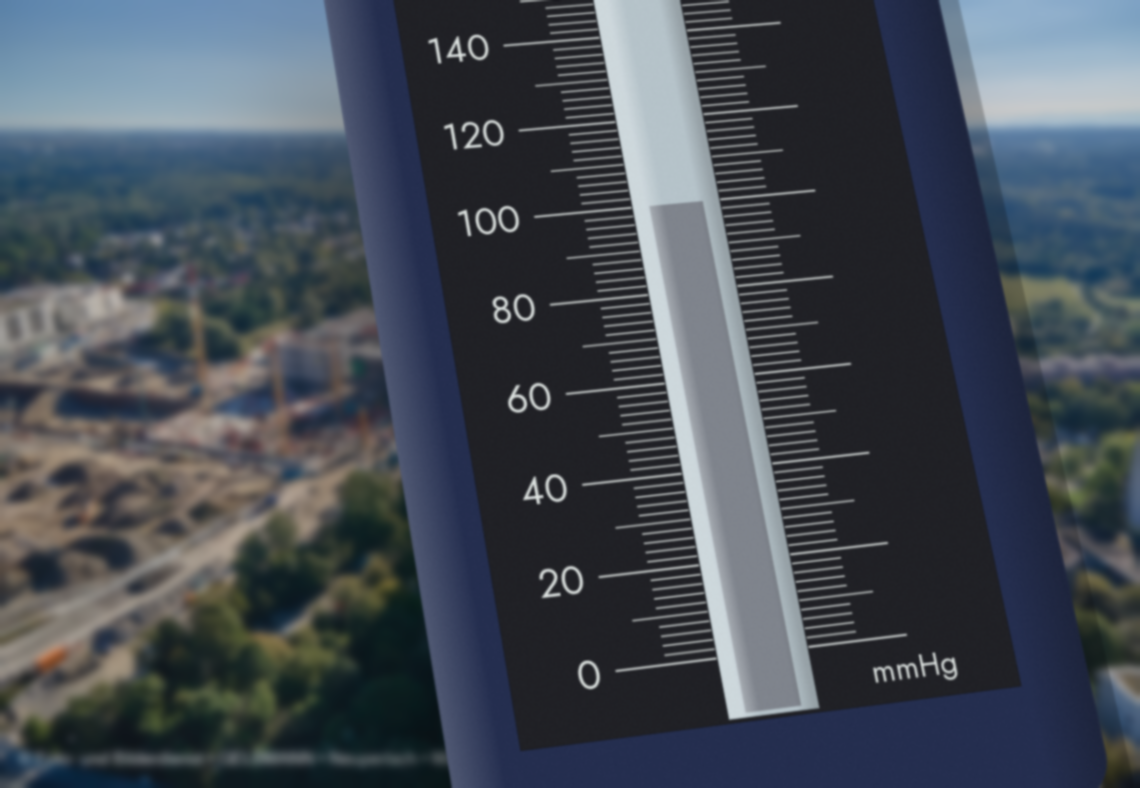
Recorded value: 100,mmHg
